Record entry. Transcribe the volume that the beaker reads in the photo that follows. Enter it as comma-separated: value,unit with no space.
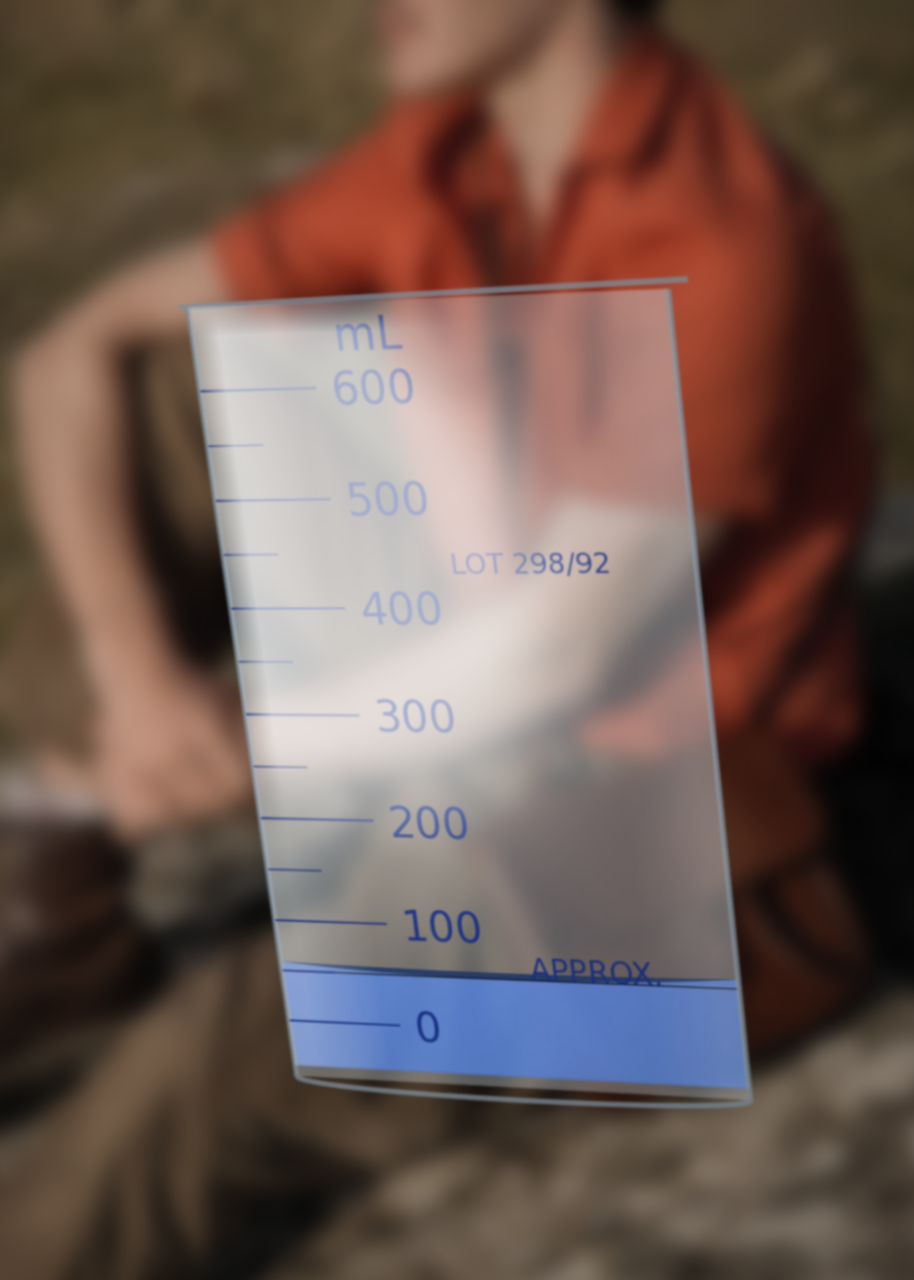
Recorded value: 50,mL
